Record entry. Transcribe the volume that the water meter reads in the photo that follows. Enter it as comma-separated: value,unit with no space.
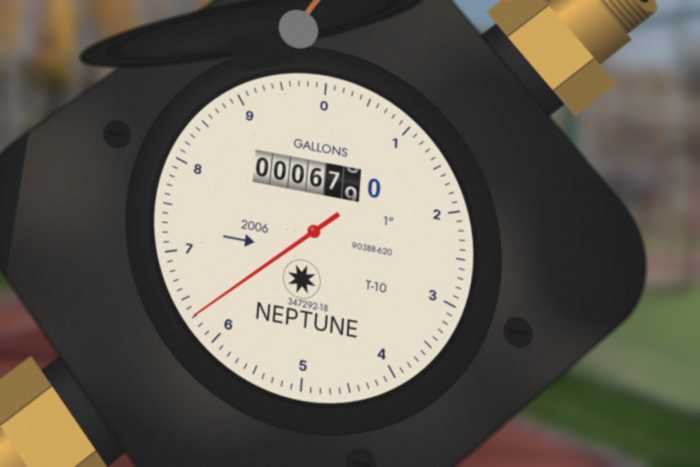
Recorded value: 6786.3,gal
